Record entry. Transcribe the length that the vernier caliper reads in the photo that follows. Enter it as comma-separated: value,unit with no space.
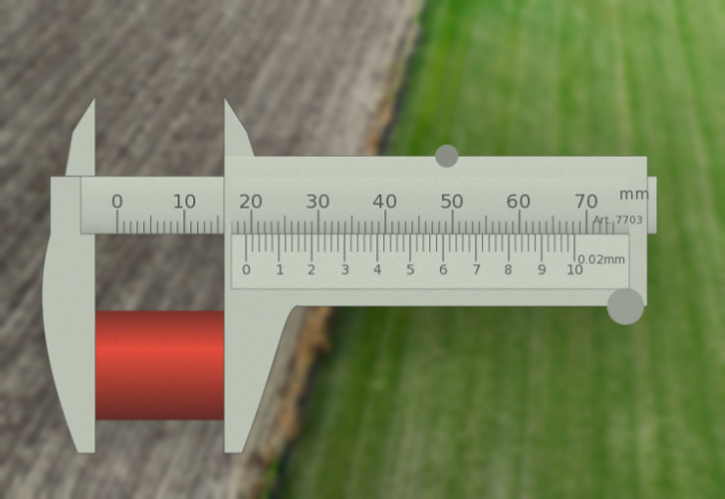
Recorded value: 19.2,mm
